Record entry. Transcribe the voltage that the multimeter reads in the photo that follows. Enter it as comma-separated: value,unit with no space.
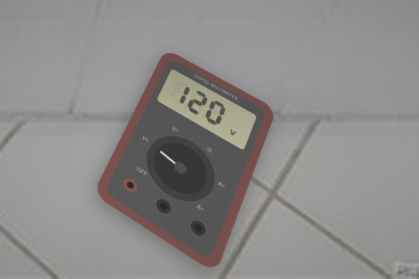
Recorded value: 120,V
